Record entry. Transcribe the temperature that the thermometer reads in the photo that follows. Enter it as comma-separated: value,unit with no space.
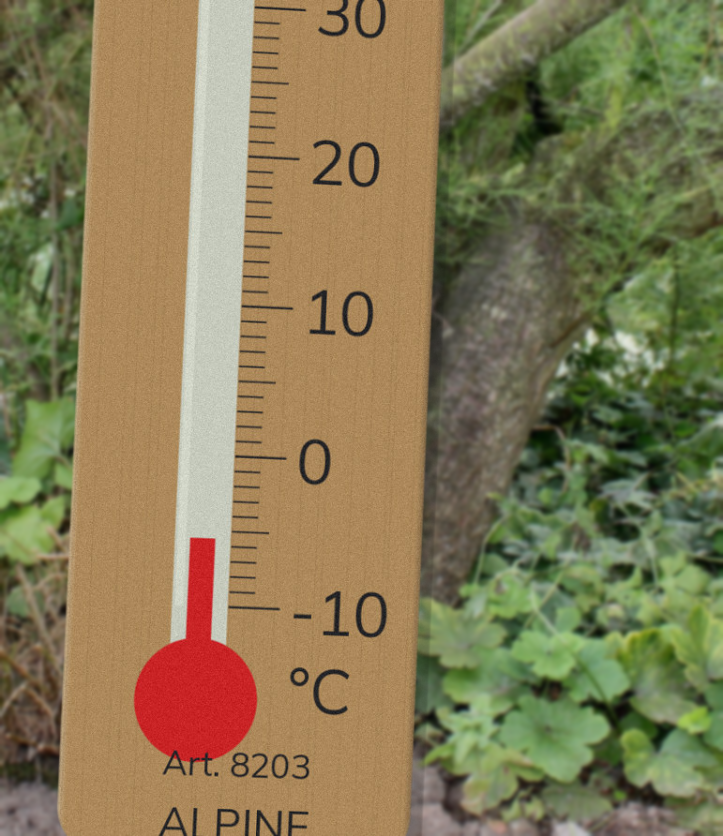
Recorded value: -5.5,°C
